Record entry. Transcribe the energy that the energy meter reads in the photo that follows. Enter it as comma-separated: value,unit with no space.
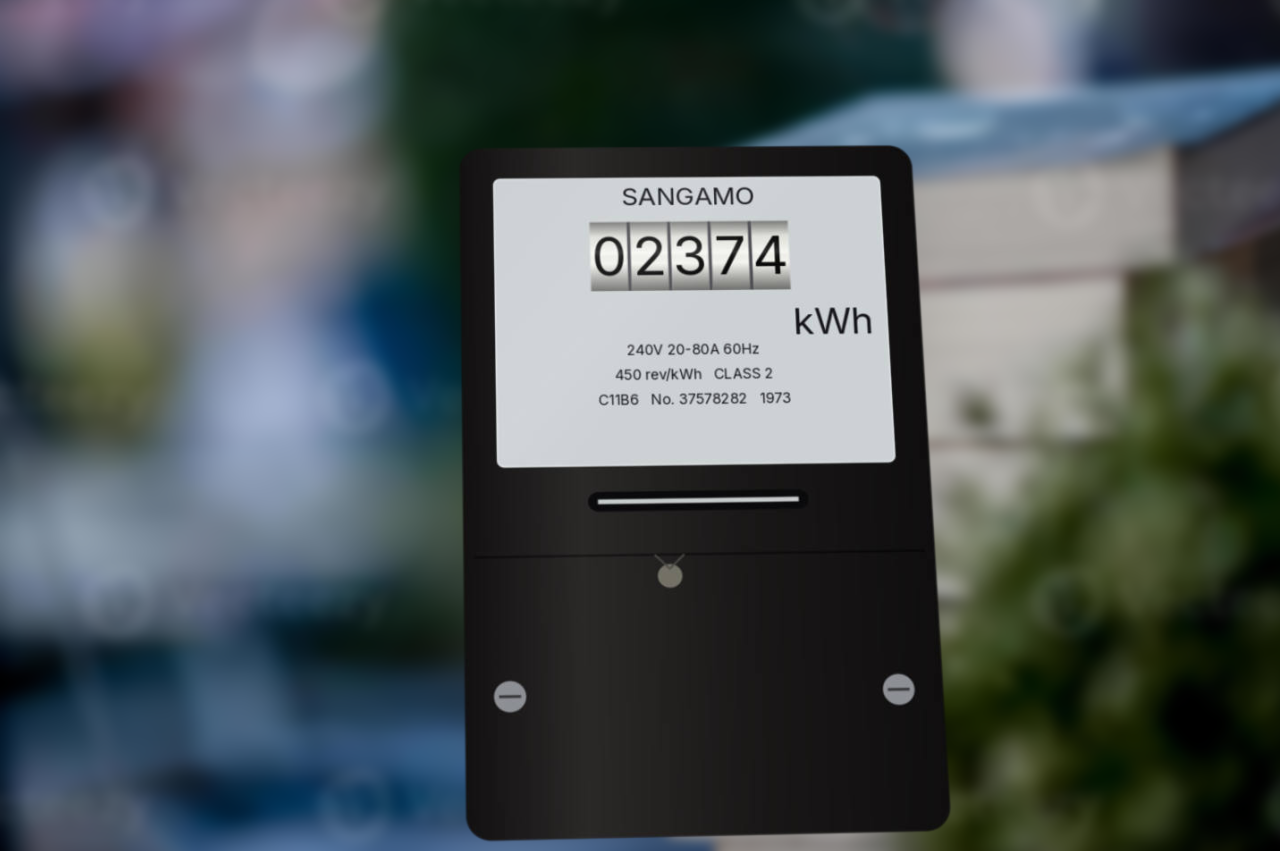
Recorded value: 2374,kWh
